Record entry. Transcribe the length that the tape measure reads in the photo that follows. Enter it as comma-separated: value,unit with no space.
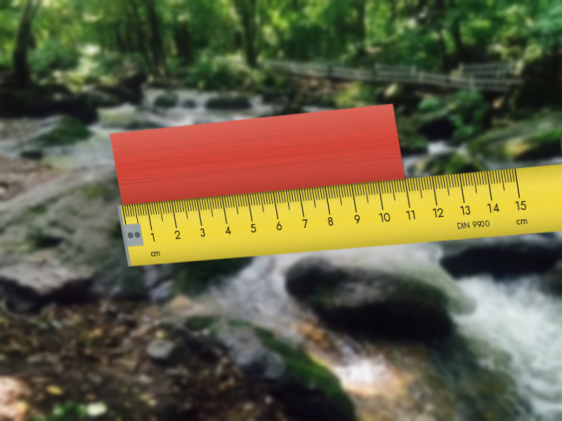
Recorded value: 11,cm
